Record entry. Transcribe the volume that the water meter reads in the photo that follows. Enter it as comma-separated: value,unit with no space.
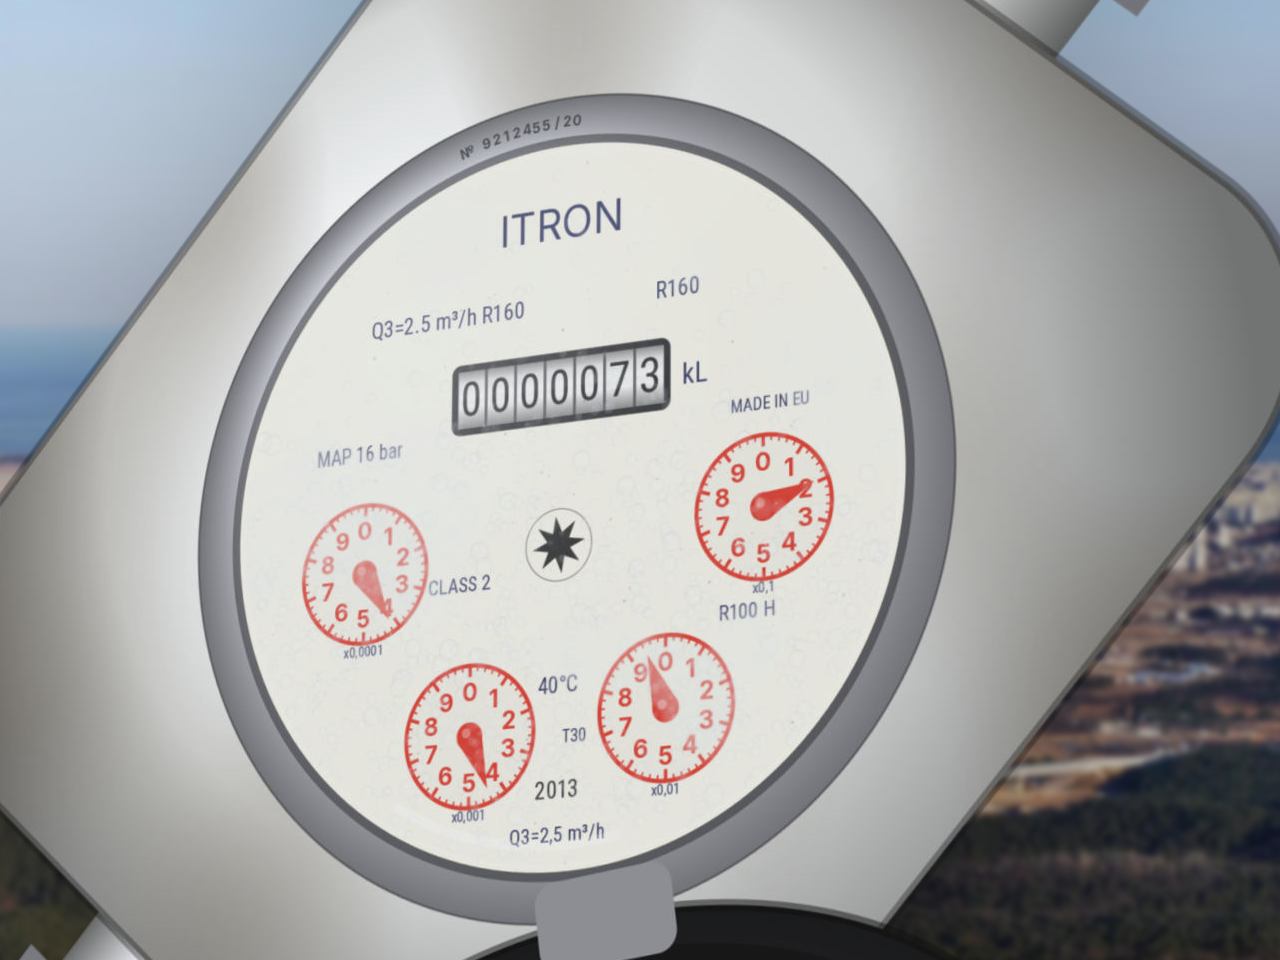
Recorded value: 73.1944,kL
